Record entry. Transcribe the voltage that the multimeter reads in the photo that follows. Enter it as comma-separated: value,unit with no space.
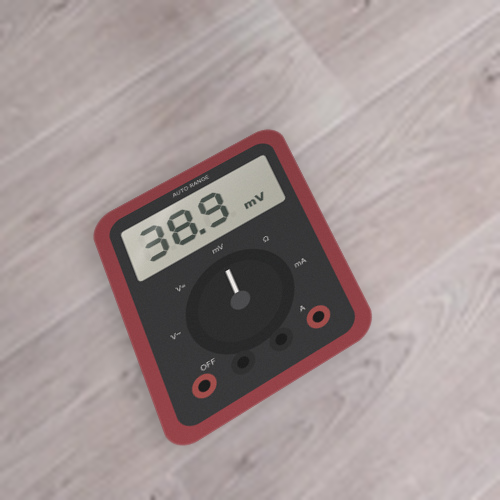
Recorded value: 38.9,mV
